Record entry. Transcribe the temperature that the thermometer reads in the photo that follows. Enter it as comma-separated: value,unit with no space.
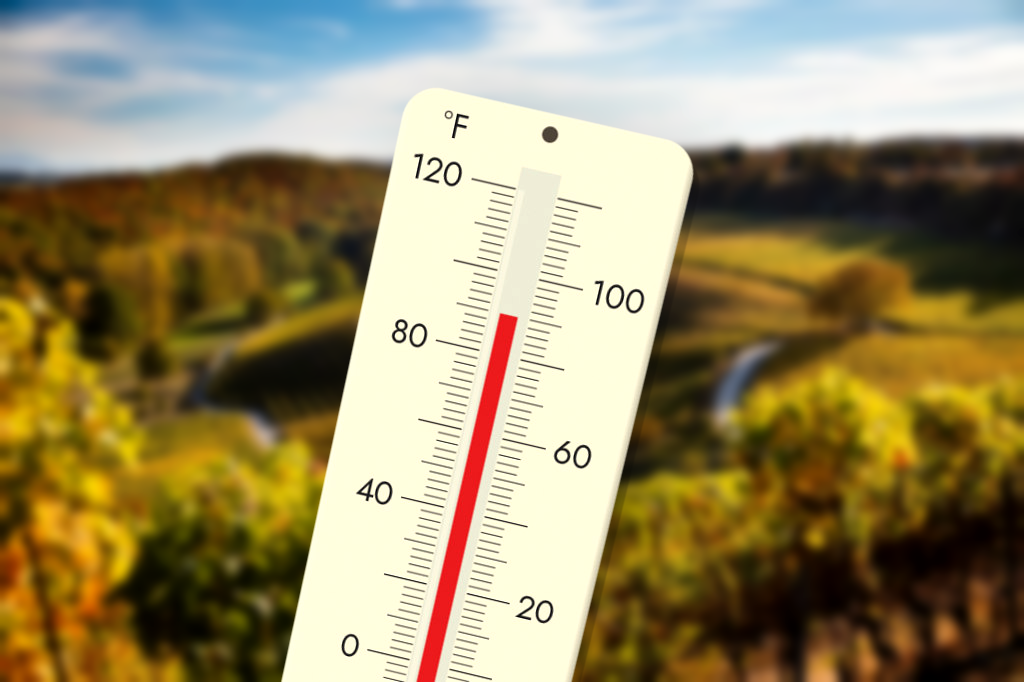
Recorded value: 90,°F
